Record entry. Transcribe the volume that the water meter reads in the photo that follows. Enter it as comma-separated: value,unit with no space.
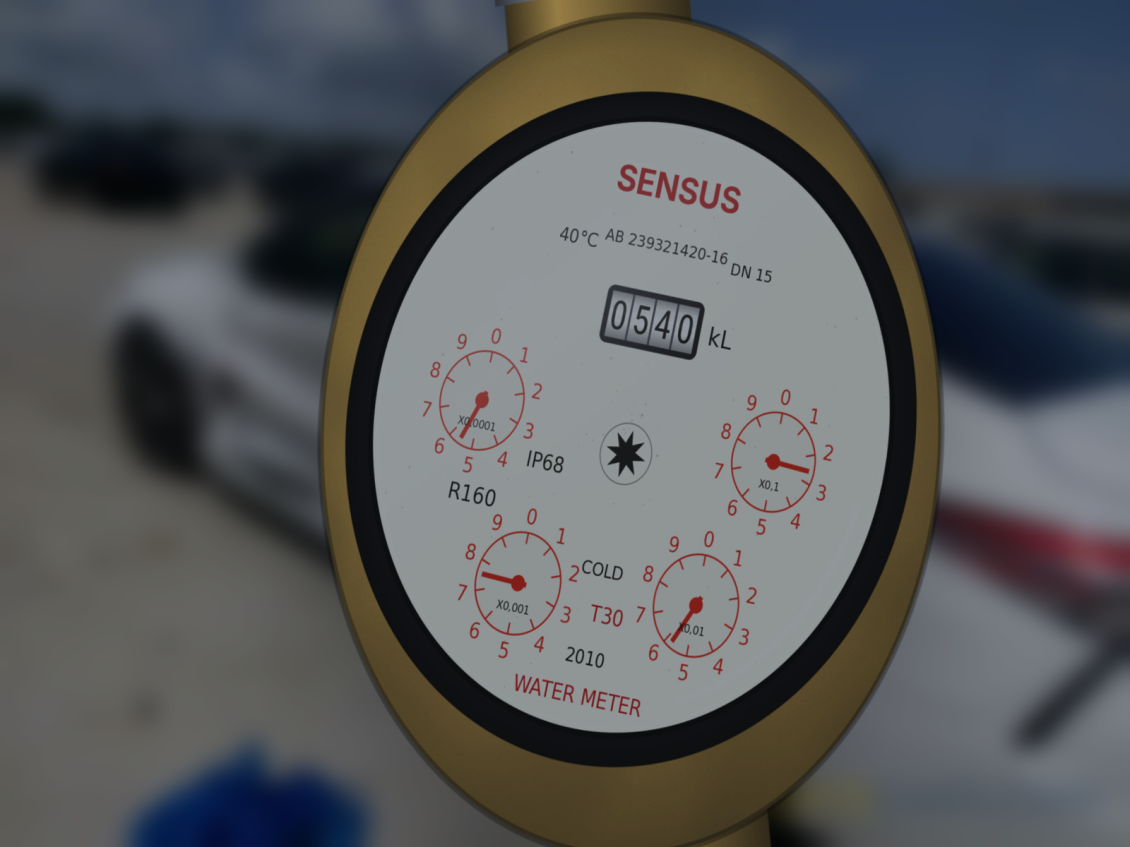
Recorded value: 540.2575,kL
